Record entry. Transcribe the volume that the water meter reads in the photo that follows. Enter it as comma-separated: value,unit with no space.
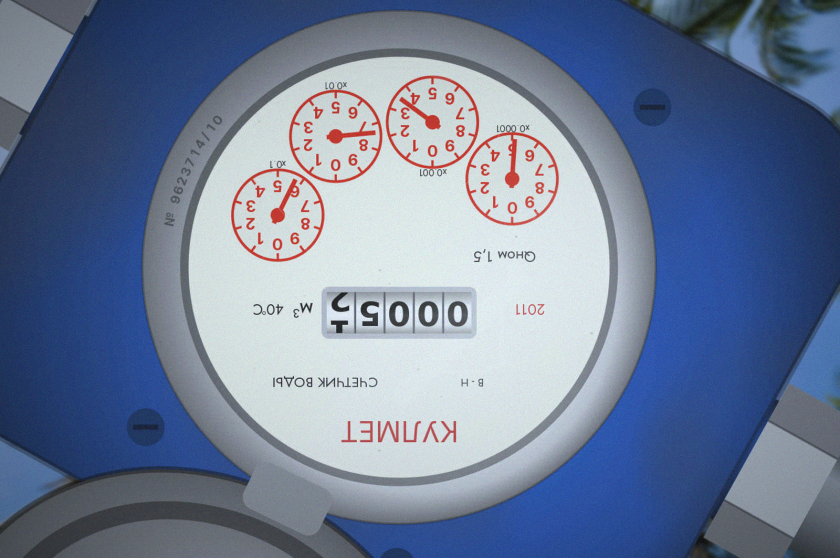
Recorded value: 51.5735,m³
